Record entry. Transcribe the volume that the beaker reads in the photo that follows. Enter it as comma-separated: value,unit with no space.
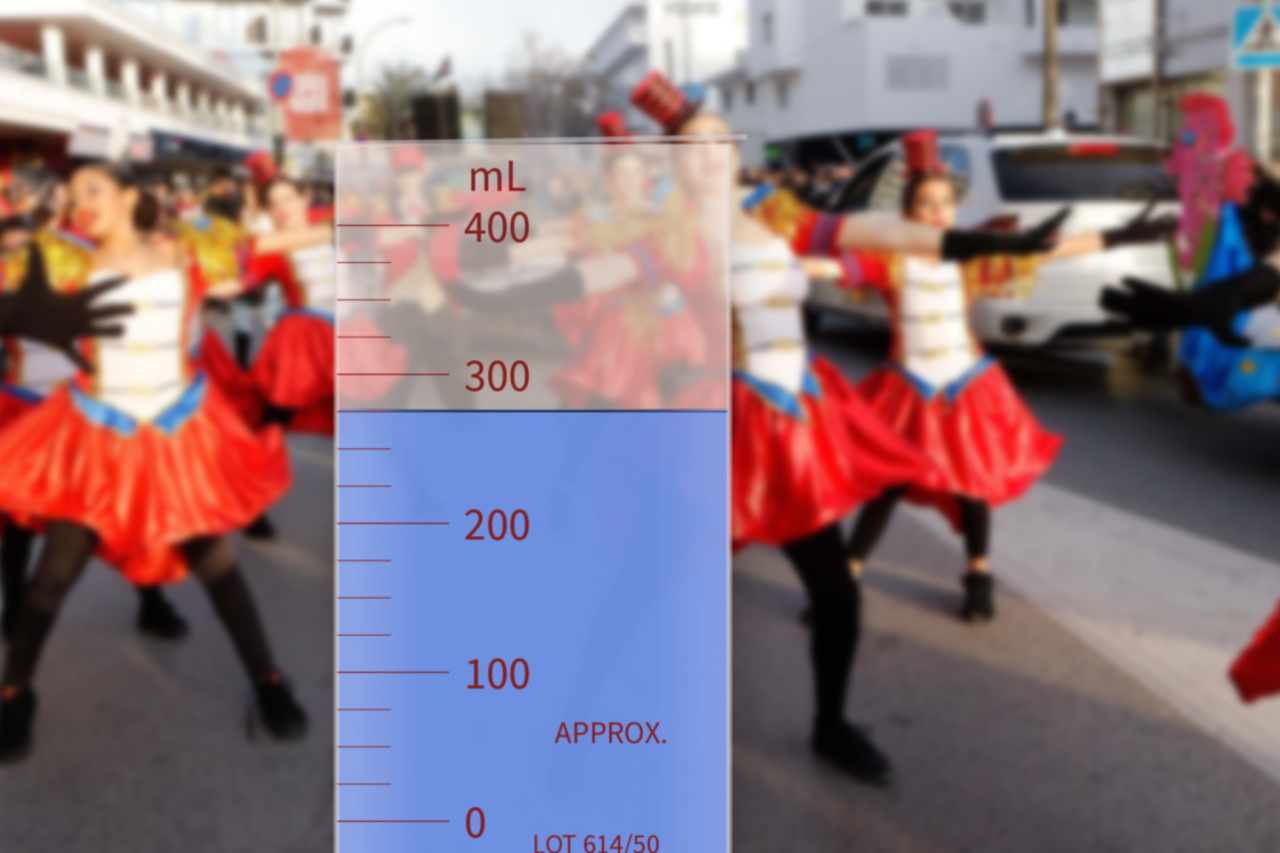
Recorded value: 275,mL
